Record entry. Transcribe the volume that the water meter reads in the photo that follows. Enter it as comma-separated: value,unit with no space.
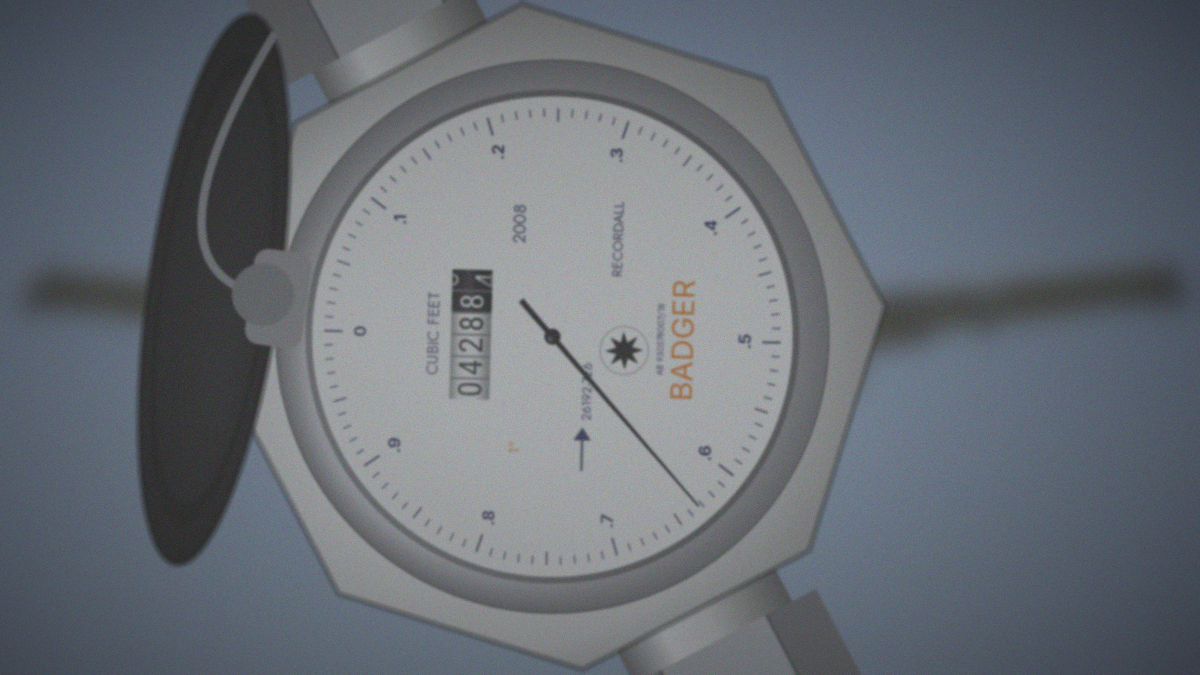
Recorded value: 42883.63,ft³
